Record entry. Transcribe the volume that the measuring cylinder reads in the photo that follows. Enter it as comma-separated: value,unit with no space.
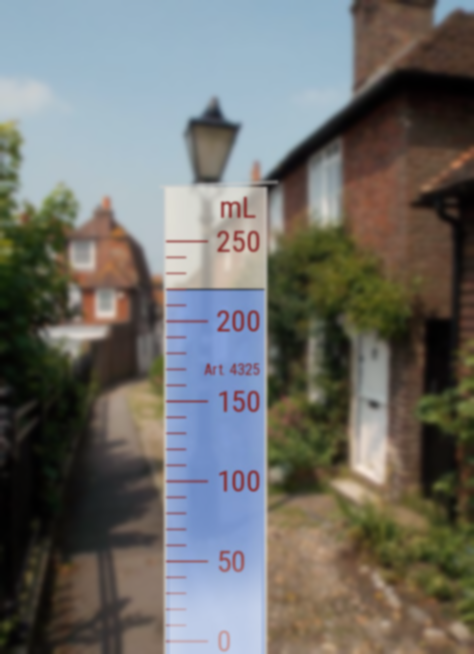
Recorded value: 220,mL
